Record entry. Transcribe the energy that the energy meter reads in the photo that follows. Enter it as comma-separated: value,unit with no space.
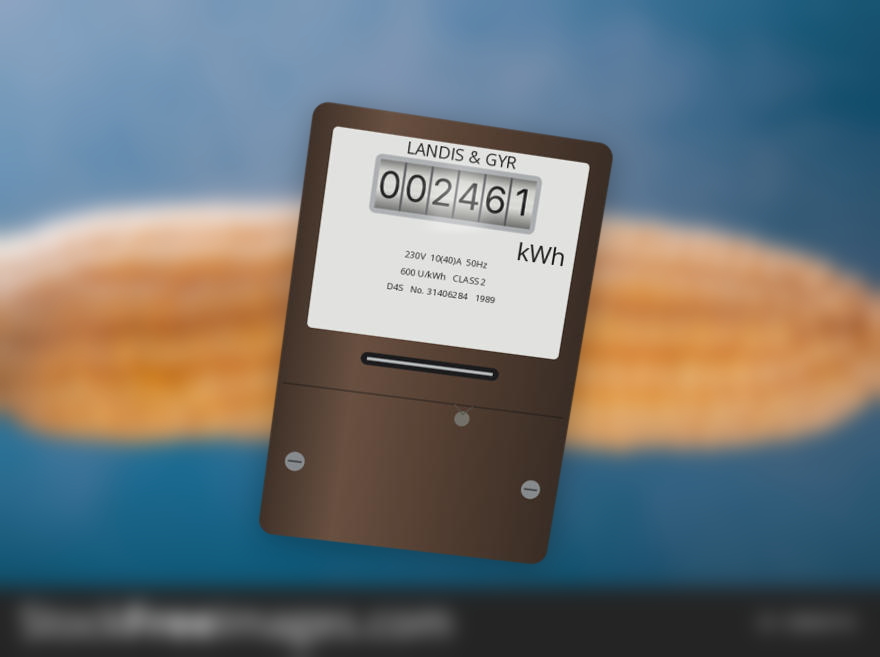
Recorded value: 2461,kWh
